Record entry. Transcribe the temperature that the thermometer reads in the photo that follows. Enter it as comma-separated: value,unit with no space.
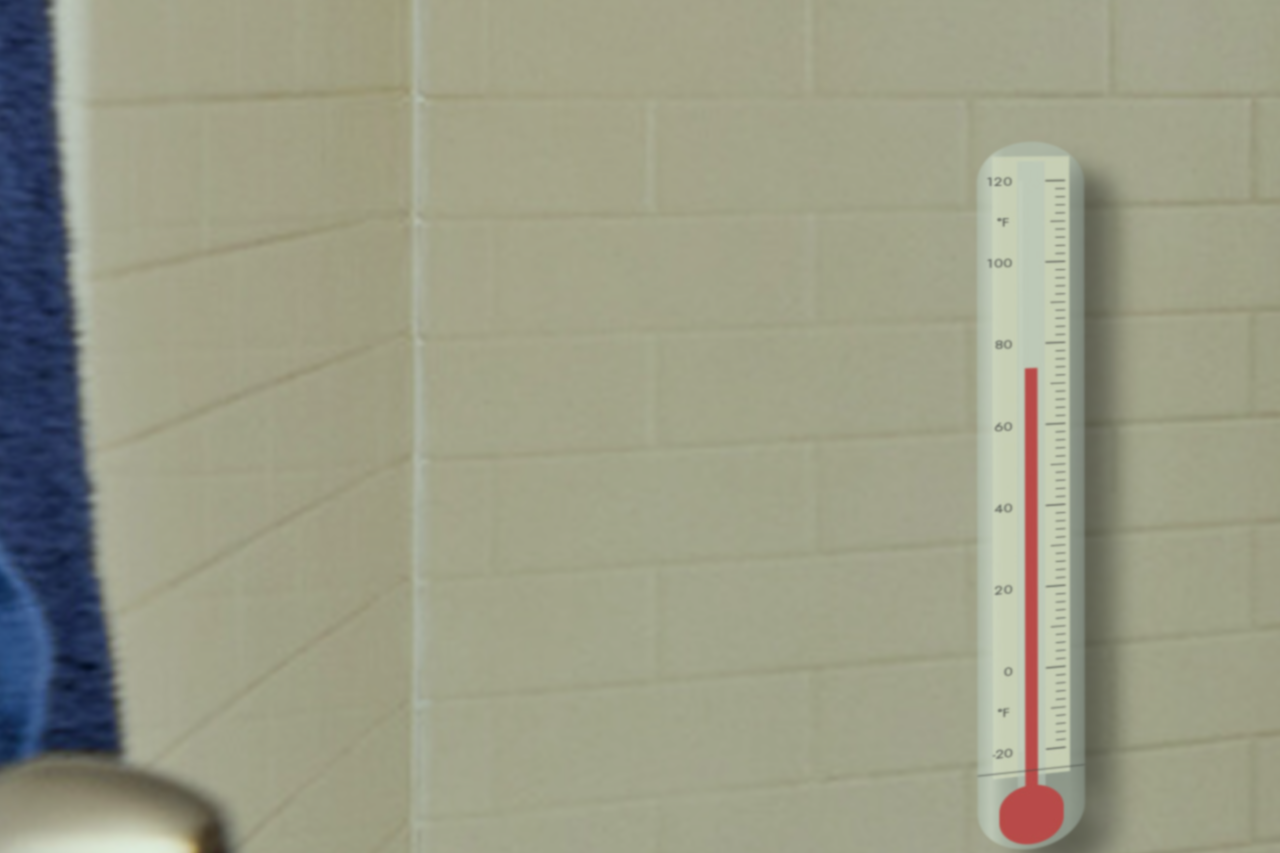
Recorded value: 74,°F
